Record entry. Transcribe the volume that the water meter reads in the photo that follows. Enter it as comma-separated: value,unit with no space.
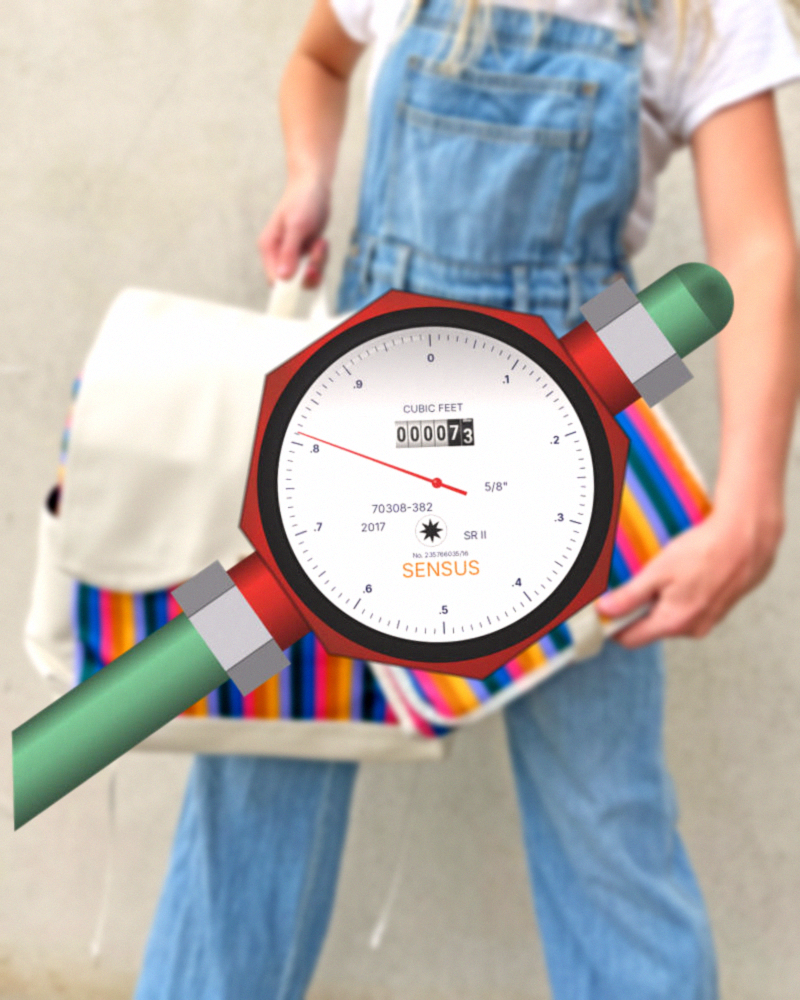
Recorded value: 72.81,ft³
